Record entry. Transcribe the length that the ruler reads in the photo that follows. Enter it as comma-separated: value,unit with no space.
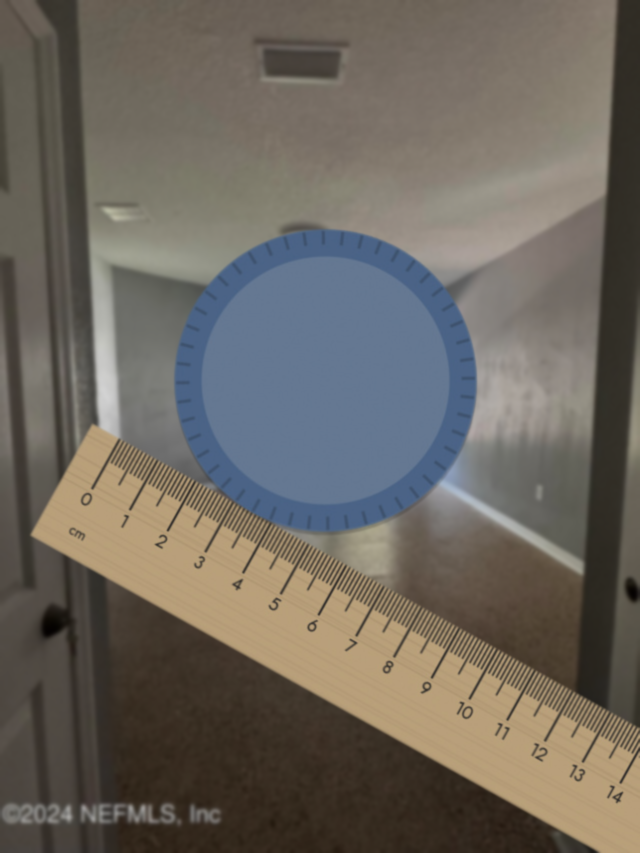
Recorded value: 7,cm
